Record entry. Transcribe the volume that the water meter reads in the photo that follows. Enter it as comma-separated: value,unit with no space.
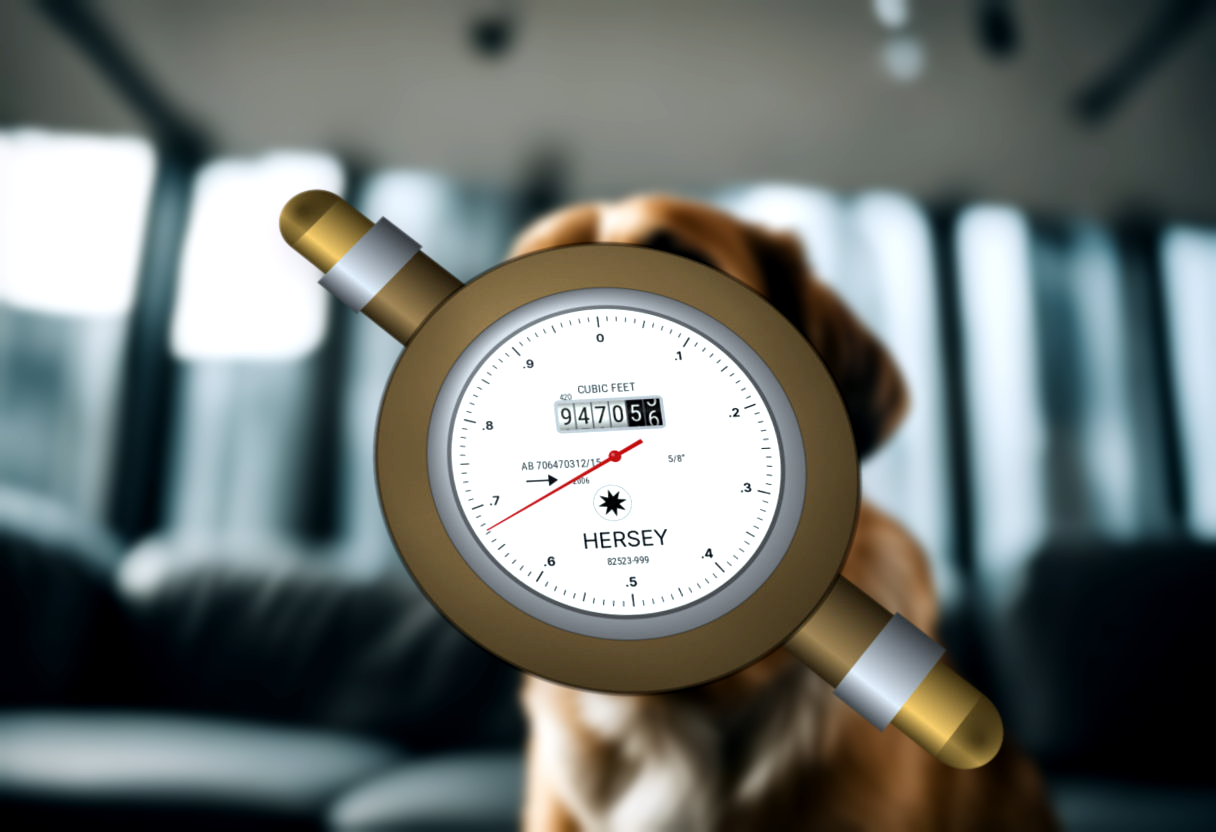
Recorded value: 947055.67,ft³
